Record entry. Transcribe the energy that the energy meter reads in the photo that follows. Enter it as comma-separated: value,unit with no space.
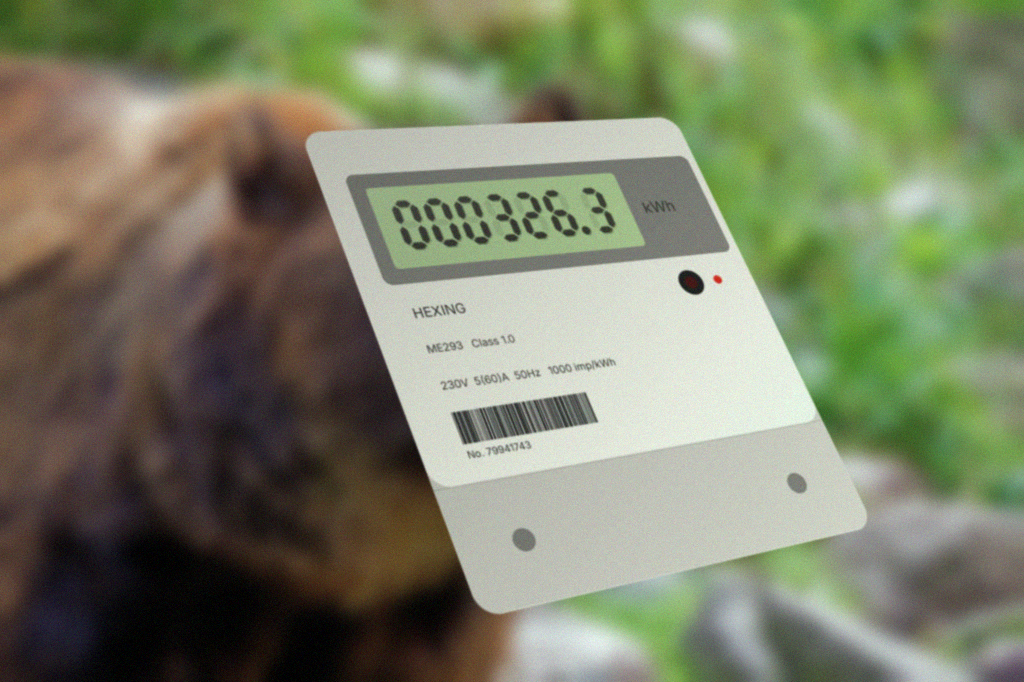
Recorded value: 326.3,kWh
